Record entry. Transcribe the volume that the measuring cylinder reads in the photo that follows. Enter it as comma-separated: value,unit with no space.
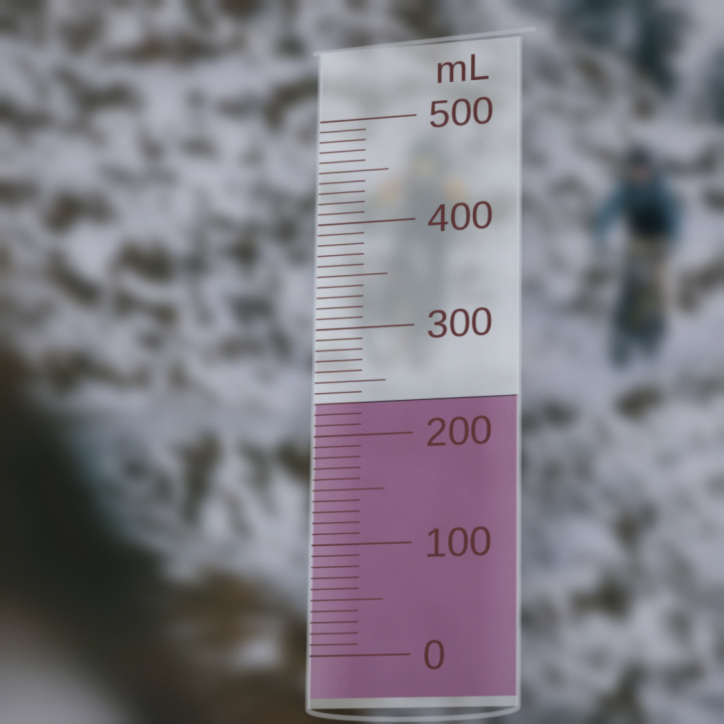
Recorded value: 230,mL
